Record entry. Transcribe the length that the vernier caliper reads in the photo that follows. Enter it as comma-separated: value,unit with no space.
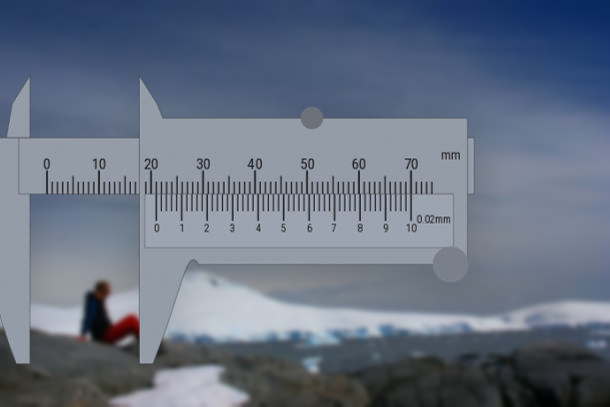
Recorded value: 21.0,mm
